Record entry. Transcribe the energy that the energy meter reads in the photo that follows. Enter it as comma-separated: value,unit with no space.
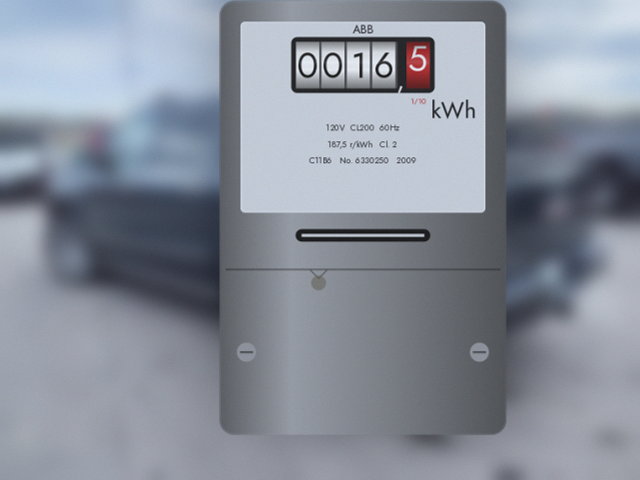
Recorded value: 16.5,kWh
